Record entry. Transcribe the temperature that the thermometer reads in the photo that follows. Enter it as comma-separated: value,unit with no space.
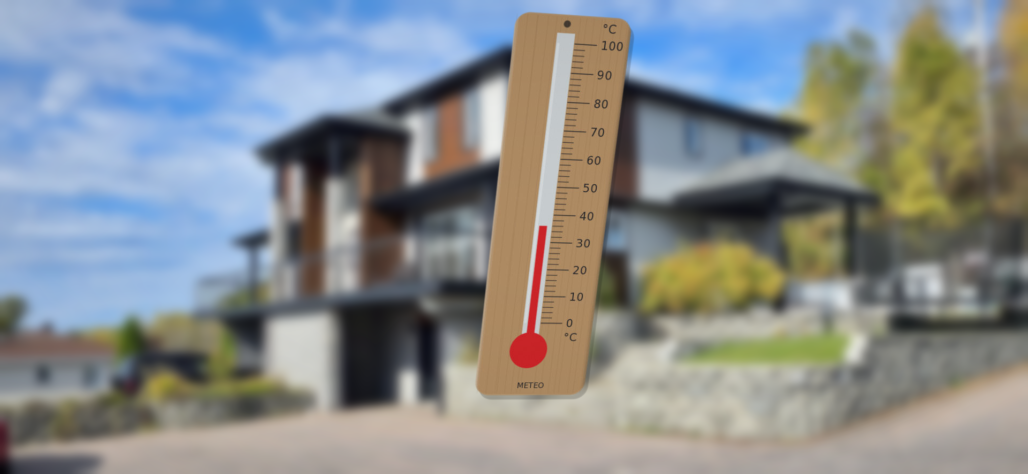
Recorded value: 36,°C
